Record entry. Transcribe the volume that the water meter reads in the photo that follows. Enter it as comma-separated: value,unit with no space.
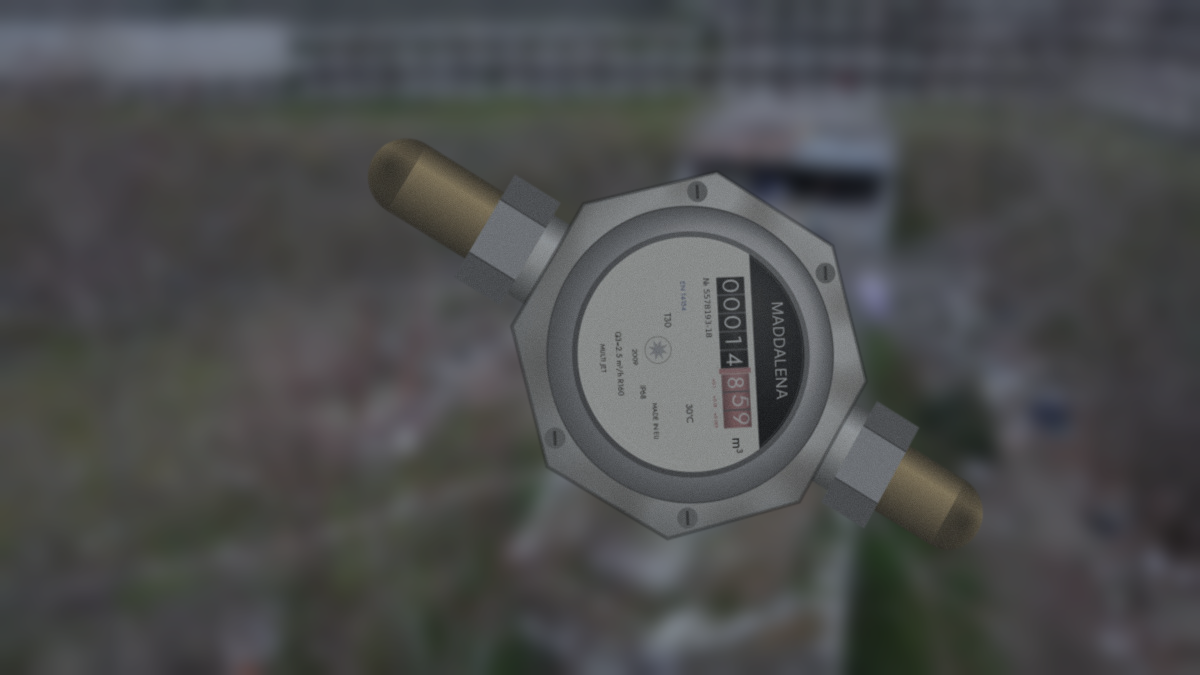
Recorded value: 14.859,m³
